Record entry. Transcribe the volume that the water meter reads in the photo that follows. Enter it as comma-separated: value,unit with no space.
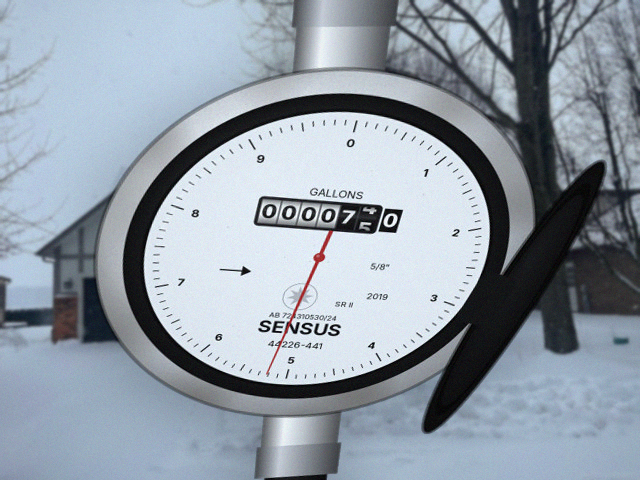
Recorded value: 745.2,gal
